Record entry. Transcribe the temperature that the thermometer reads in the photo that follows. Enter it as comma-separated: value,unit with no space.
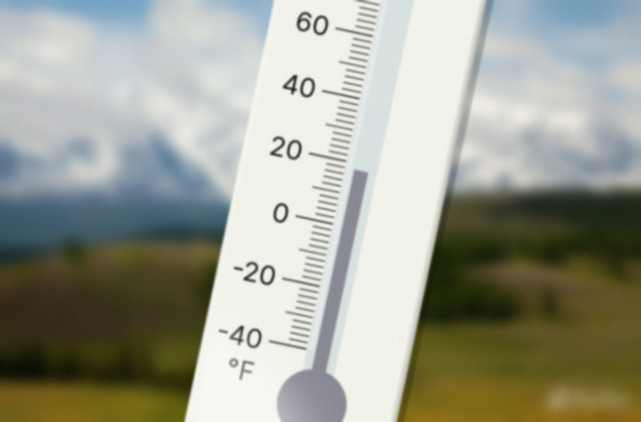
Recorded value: 18,°F
